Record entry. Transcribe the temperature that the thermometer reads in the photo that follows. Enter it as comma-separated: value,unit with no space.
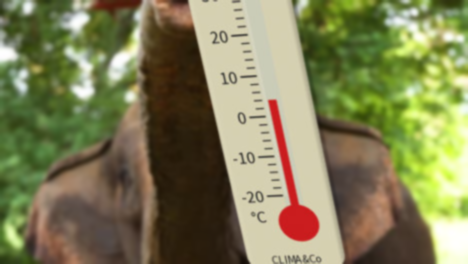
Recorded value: 4,°C
